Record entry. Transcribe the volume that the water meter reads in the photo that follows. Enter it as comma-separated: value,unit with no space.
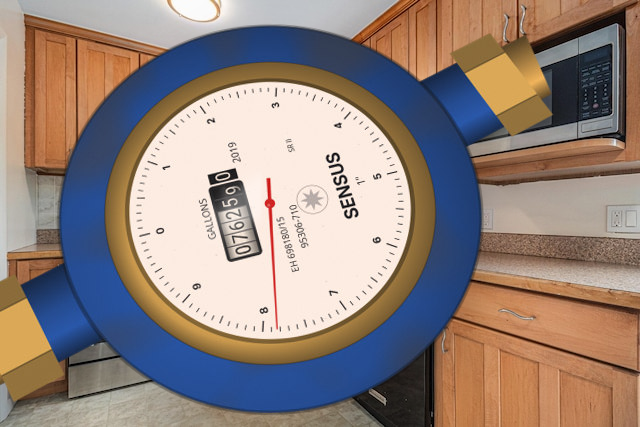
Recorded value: 762587.8,gal
